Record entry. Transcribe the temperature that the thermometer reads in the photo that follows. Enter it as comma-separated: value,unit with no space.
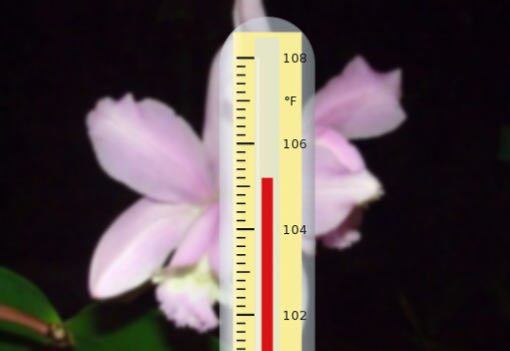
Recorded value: 105.2,°F
